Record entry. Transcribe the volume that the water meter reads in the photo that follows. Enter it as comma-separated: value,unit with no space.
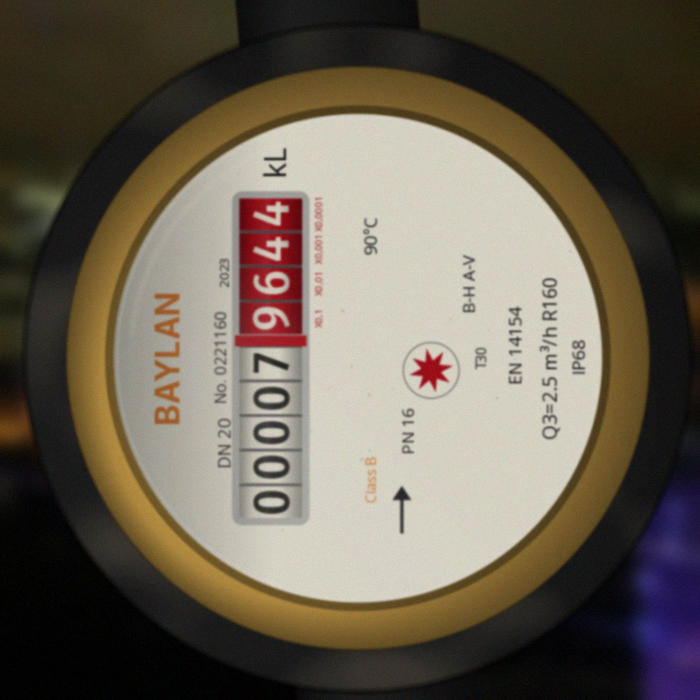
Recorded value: 7.9644,kL
